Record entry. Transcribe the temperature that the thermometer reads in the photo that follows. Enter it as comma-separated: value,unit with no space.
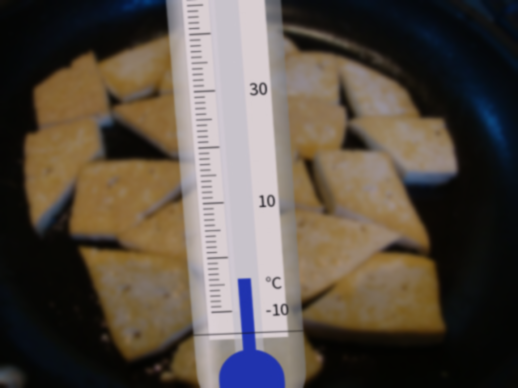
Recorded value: -4,°C
